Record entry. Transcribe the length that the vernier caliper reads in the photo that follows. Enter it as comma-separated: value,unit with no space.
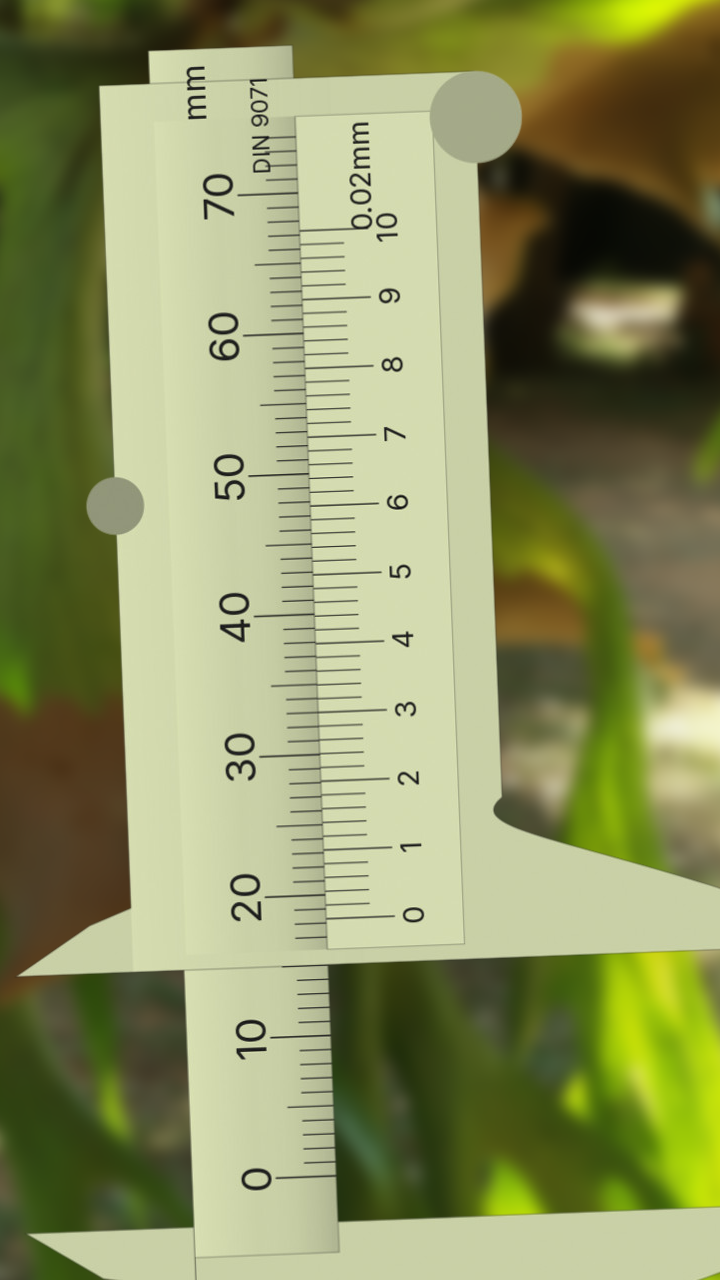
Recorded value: 18.3,mm
